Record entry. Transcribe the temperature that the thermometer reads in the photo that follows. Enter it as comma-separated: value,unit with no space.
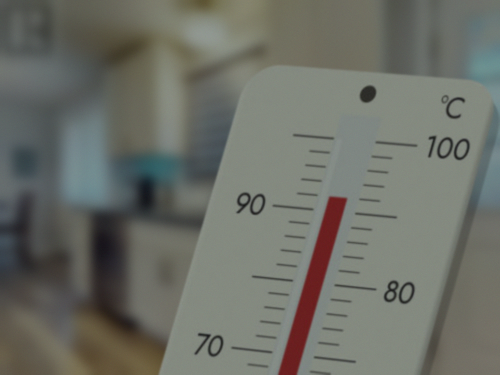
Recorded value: 92,°C
